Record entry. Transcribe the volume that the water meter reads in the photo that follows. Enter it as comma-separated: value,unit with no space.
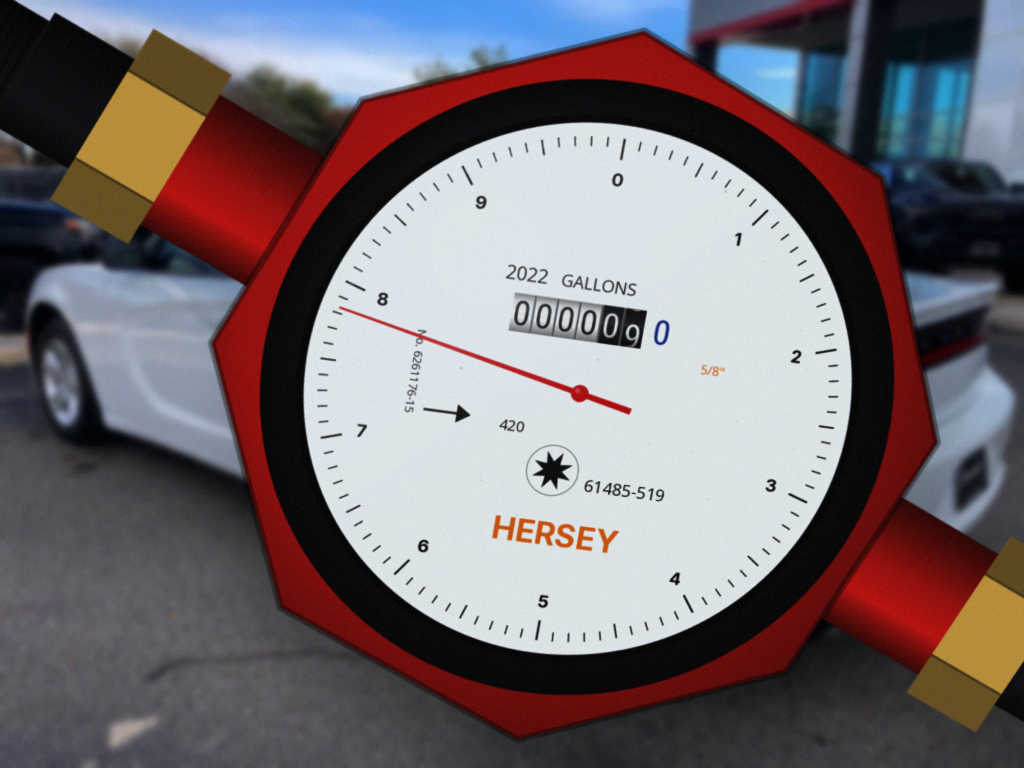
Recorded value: 87.8,gal
